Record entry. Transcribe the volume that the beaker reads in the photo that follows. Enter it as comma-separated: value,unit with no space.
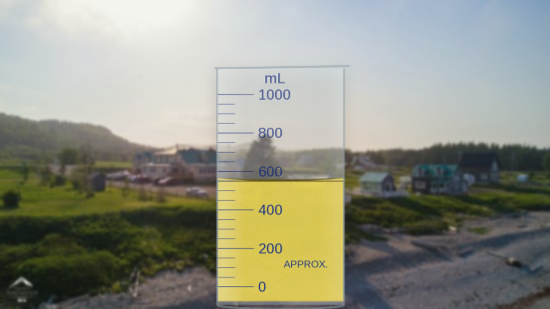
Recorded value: 550,mL
